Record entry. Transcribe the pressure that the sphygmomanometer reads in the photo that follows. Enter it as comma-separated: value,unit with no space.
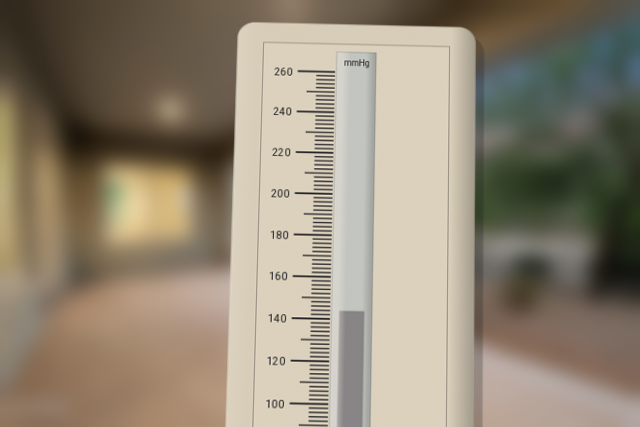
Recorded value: 144,mmHg
